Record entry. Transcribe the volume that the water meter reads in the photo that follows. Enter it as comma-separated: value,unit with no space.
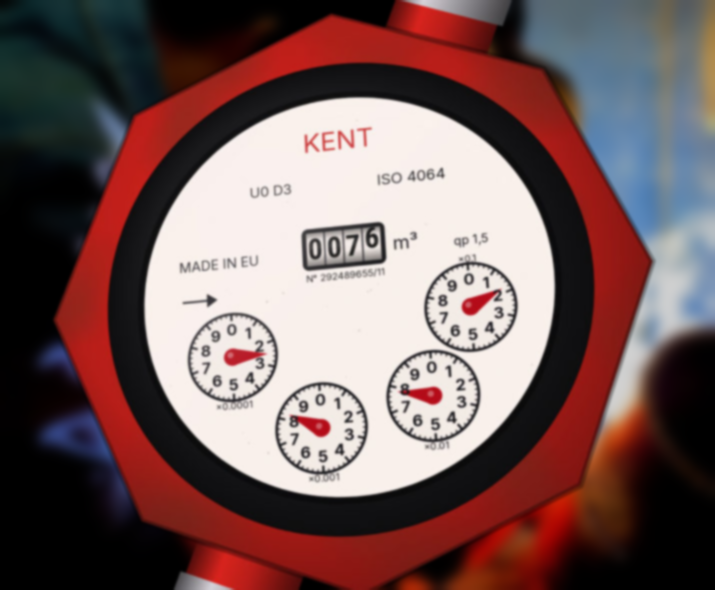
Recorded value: 76.1782,m³
